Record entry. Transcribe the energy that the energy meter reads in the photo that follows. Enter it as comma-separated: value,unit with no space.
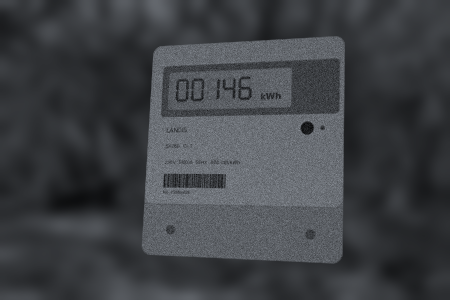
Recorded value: 146,kWh
